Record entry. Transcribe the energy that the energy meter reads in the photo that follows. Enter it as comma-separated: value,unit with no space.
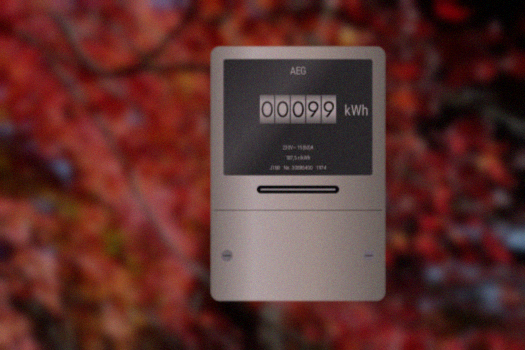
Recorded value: 99,kWh
